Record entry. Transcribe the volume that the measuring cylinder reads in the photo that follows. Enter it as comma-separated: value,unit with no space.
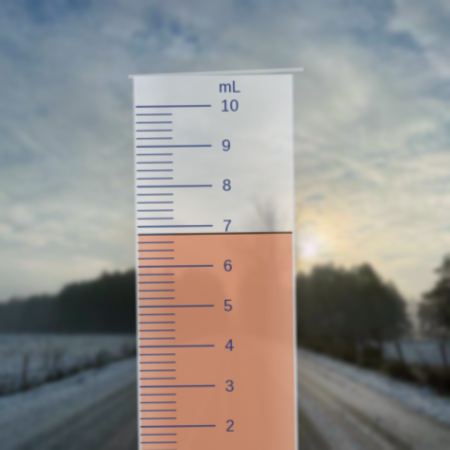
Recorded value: 6.8,mL
